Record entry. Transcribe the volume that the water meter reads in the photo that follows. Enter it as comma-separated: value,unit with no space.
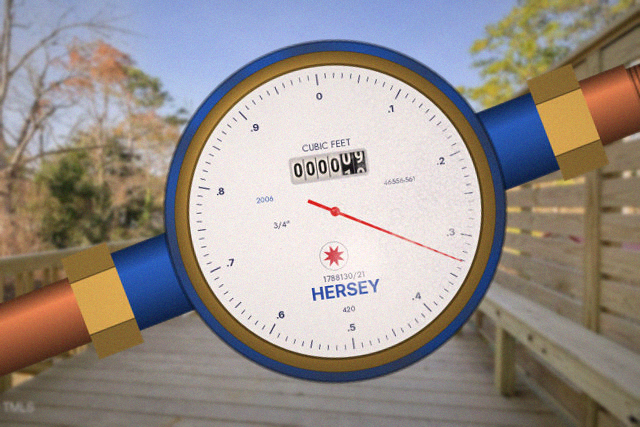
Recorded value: 9.33,ft³
